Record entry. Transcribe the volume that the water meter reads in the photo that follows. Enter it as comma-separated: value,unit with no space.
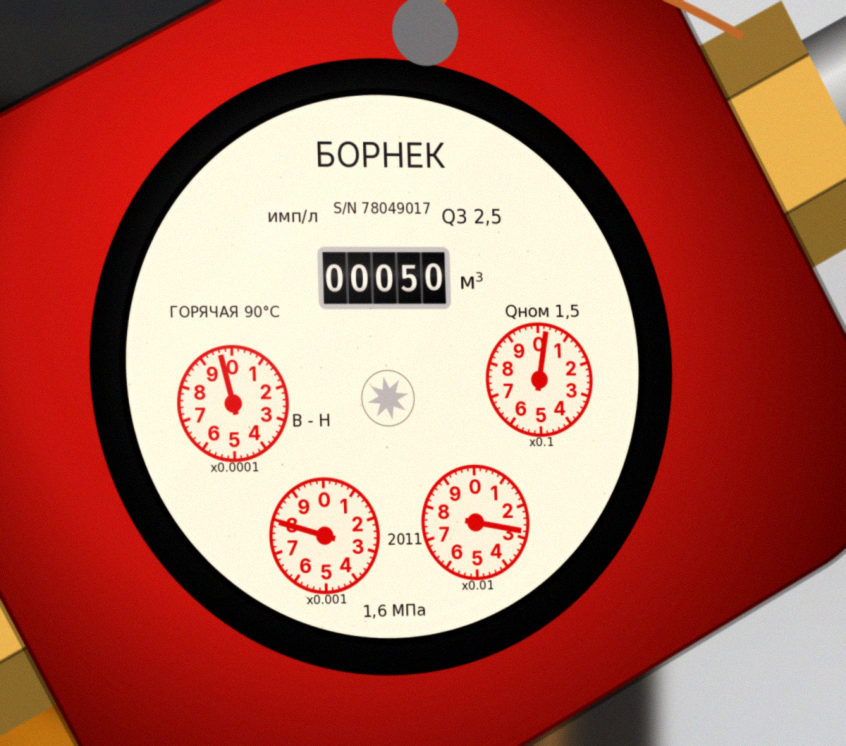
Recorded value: 50.0279,m³
